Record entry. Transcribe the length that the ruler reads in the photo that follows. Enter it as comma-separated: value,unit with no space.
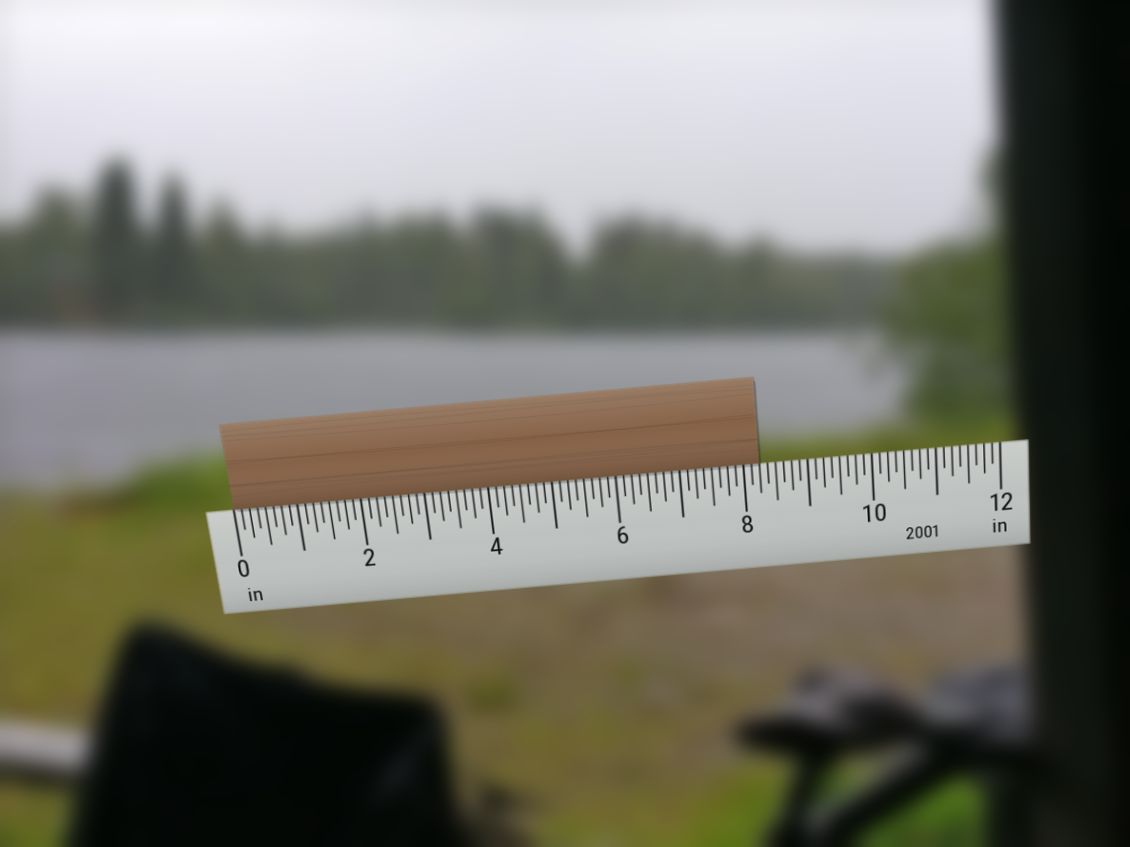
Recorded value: 8.25,in
